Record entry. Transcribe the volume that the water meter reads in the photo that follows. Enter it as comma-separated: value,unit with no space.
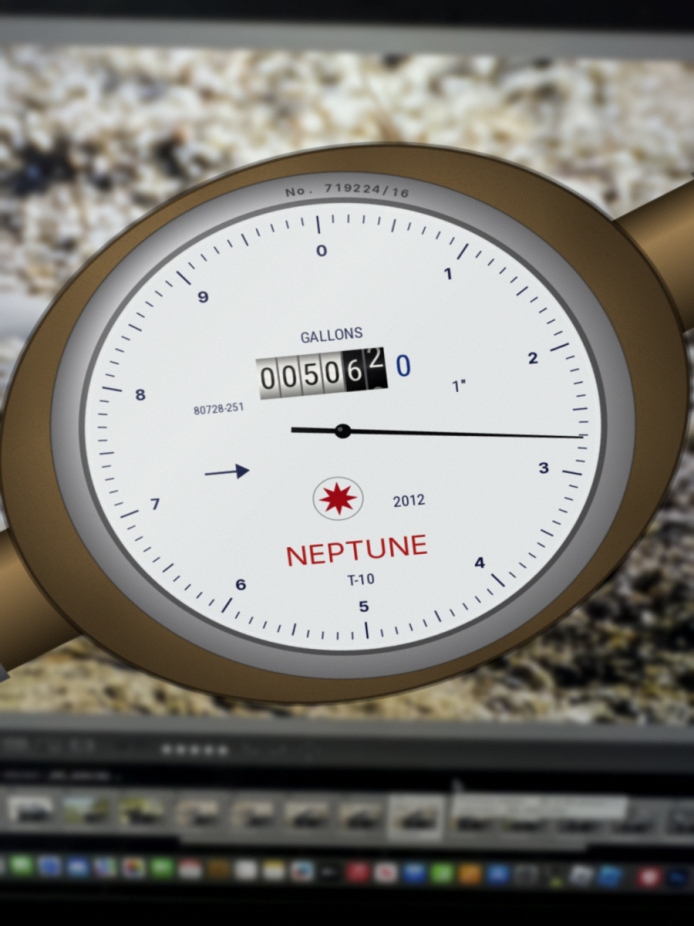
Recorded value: 50622.7,gal
